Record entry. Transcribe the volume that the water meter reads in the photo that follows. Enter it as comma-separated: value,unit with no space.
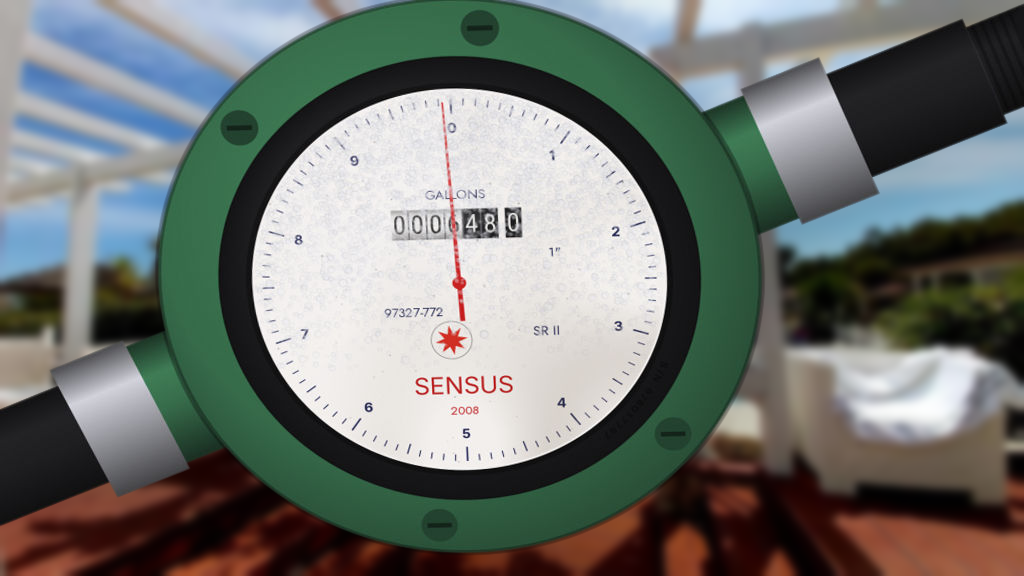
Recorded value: 6479.9,gal
